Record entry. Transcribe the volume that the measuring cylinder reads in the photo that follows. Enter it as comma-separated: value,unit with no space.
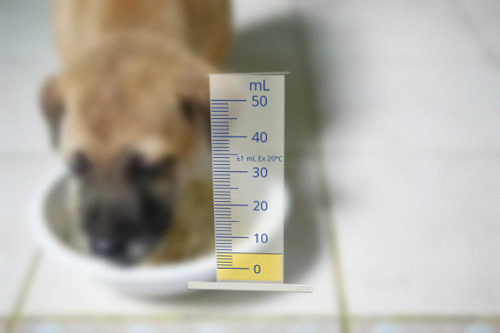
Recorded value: 5,mL
